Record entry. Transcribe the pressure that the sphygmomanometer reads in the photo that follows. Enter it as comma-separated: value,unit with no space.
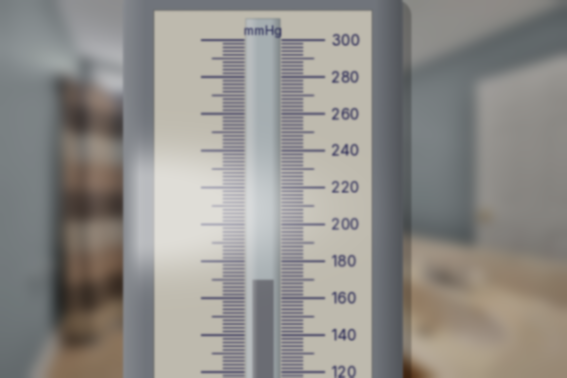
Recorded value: 170,mmHg
